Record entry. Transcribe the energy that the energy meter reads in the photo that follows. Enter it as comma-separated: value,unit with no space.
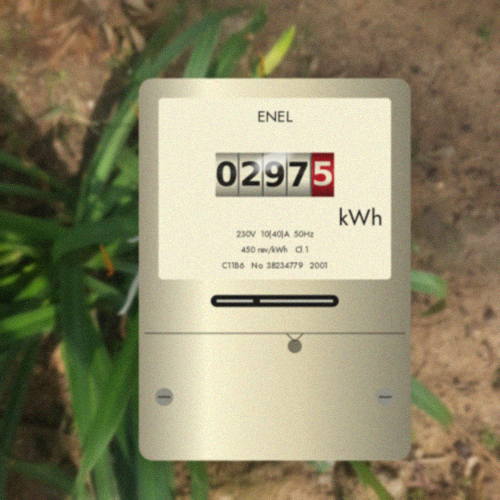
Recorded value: 297.5,kWh
